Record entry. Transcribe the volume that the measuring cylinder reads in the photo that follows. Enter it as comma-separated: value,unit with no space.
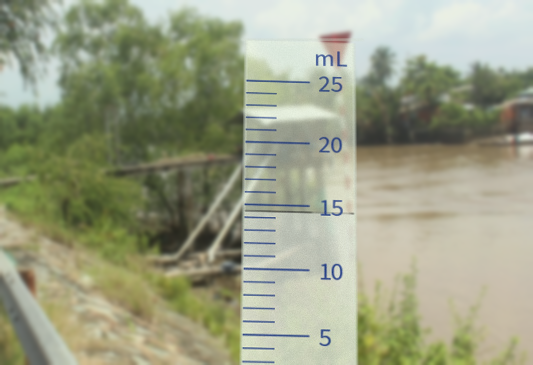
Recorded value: 14.5,mL
